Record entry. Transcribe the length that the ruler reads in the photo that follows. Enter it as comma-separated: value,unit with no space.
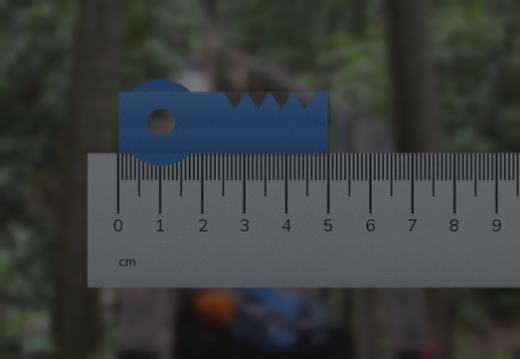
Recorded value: 5,cm
